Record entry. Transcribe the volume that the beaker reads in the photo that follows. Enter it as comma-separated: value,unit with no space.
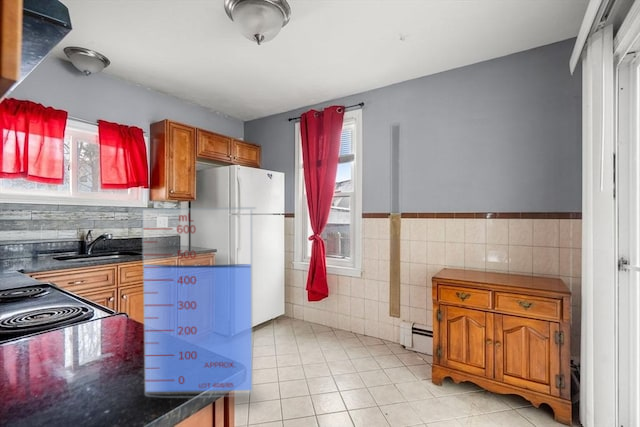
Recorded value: 450,mL
